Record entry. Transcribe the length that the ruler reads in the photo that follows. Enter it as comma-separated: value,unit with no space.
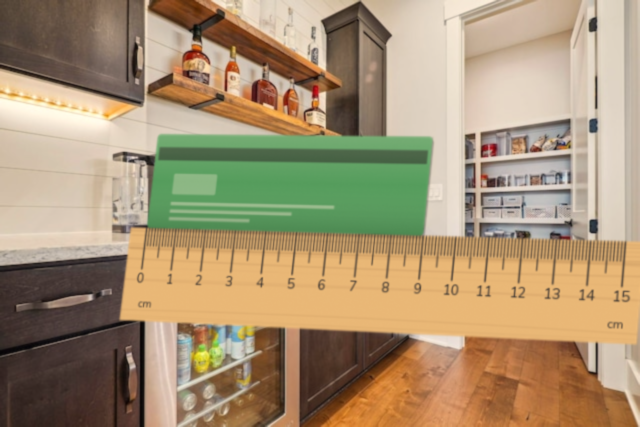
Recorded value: 9,cm
